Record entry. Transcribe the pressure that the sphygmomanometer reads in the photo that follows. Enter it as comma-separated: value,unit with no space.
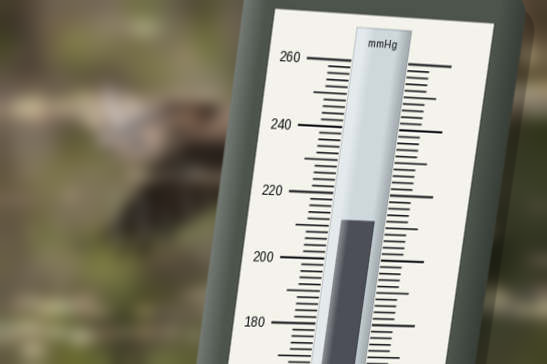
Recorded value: 212,mmHg
